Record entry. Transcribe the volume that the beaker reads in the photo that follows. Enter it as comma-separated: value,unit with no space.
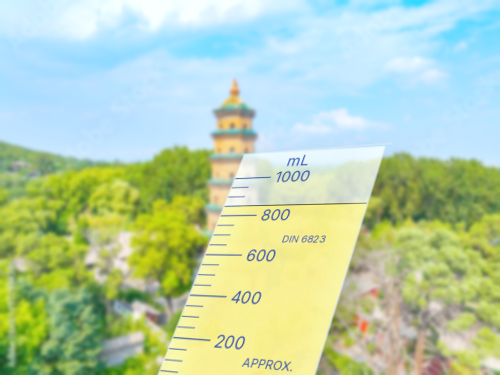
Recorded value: 850,mL
